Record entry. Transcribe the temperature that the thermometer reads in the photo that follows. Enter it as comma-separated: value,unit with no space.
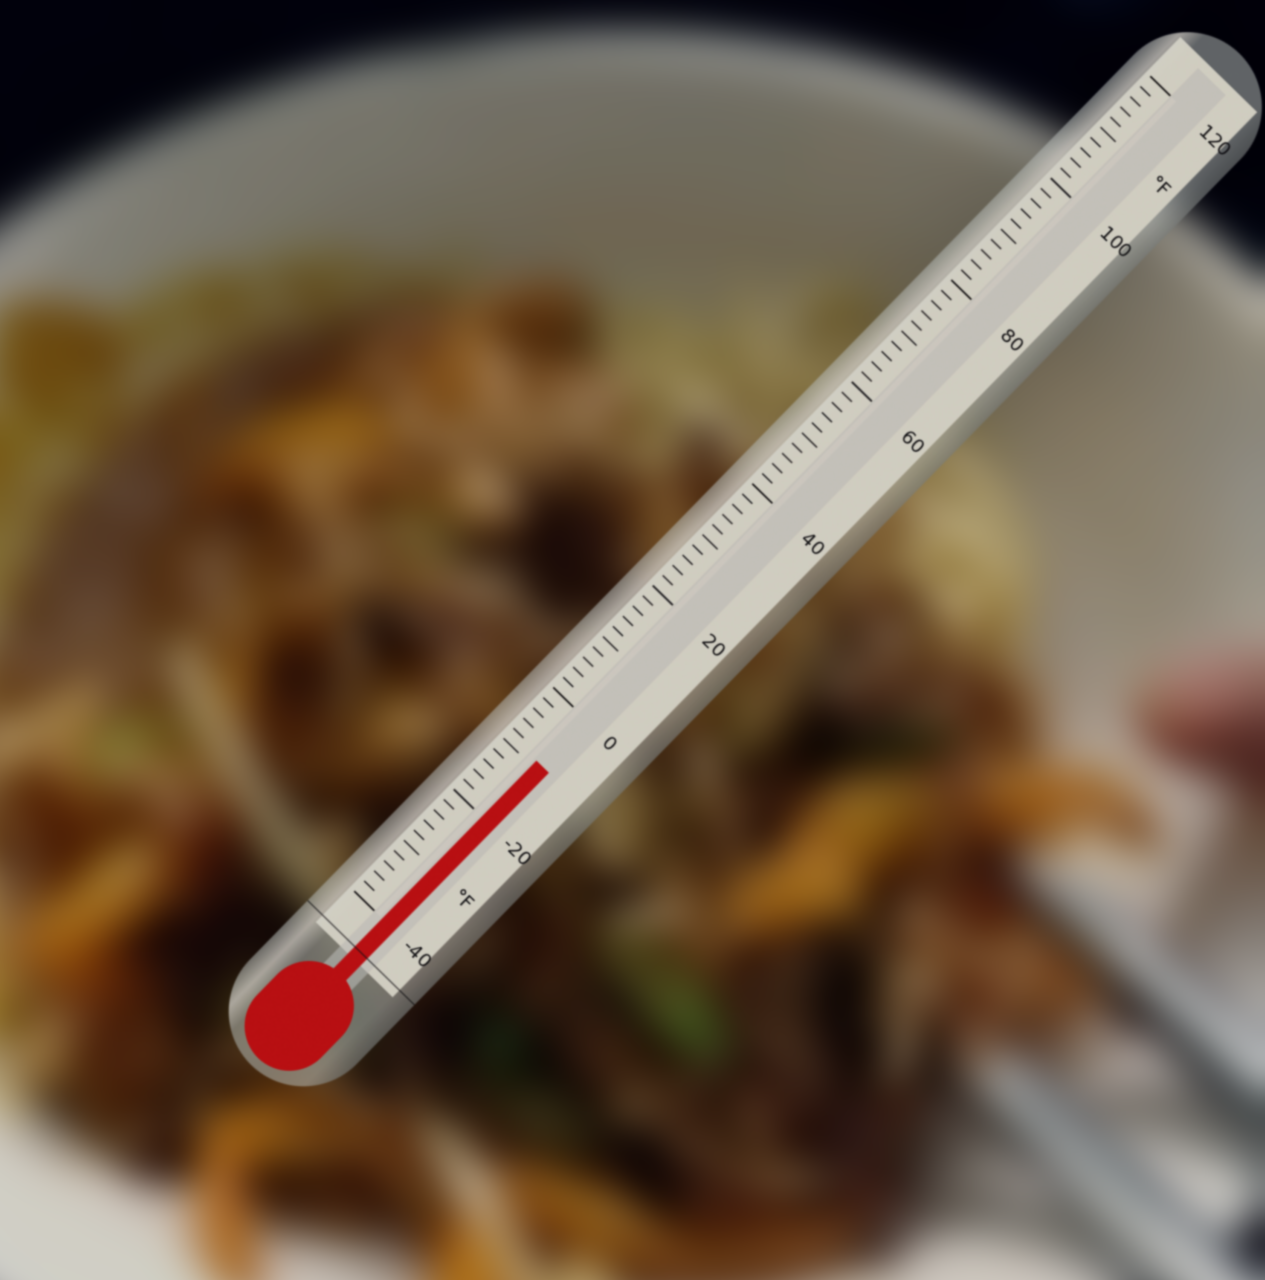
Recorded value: -9,°F
